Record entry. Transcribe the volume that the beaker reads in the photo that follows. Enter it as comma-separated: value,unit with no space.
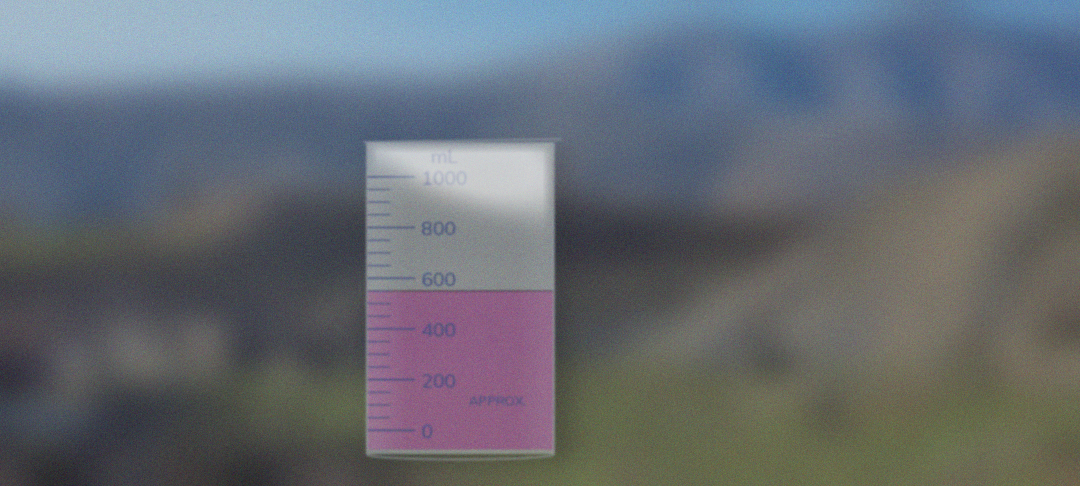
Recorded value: 550,mL
